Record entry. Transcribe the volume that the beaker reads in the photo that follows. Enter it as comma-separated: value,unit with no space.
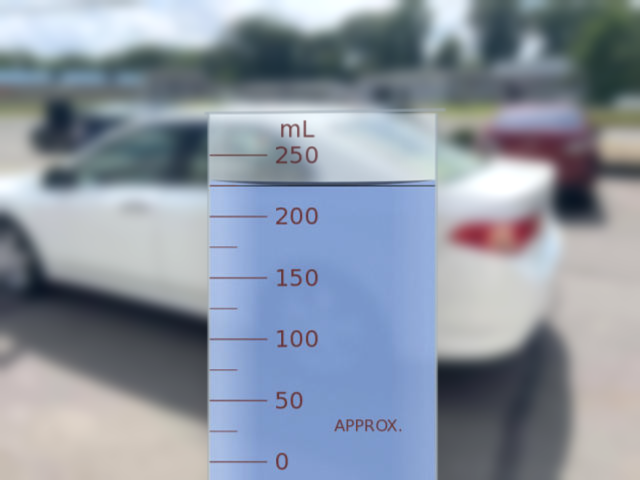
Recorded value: 225,mL
